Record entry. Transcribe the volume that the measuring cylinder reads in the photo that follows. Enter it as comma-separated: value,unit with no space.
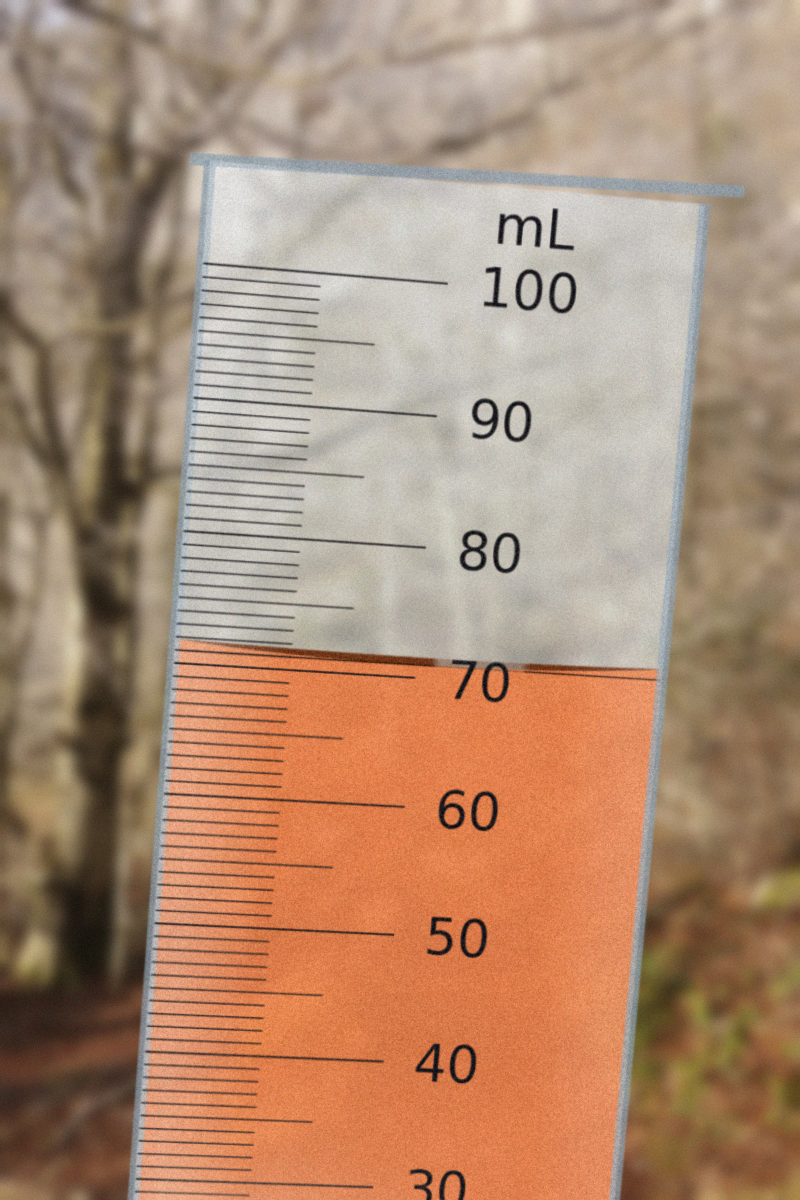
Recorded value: 71,mL
